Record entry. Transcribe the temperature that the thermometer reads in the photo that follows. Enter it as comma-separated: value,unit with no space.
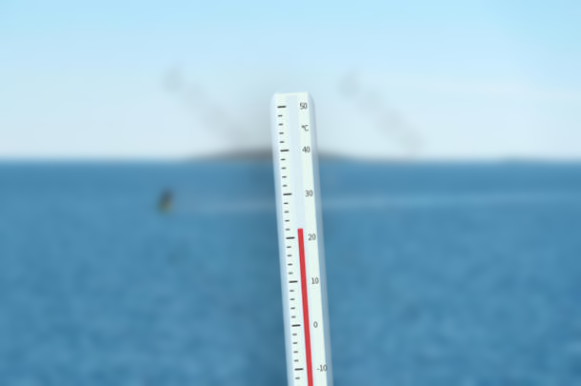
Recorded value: 22,°C
